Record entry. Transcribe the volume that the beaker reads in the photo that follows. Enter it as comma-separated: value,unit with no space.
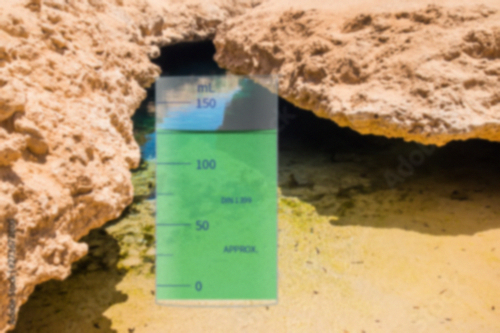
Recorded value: 125,mL
